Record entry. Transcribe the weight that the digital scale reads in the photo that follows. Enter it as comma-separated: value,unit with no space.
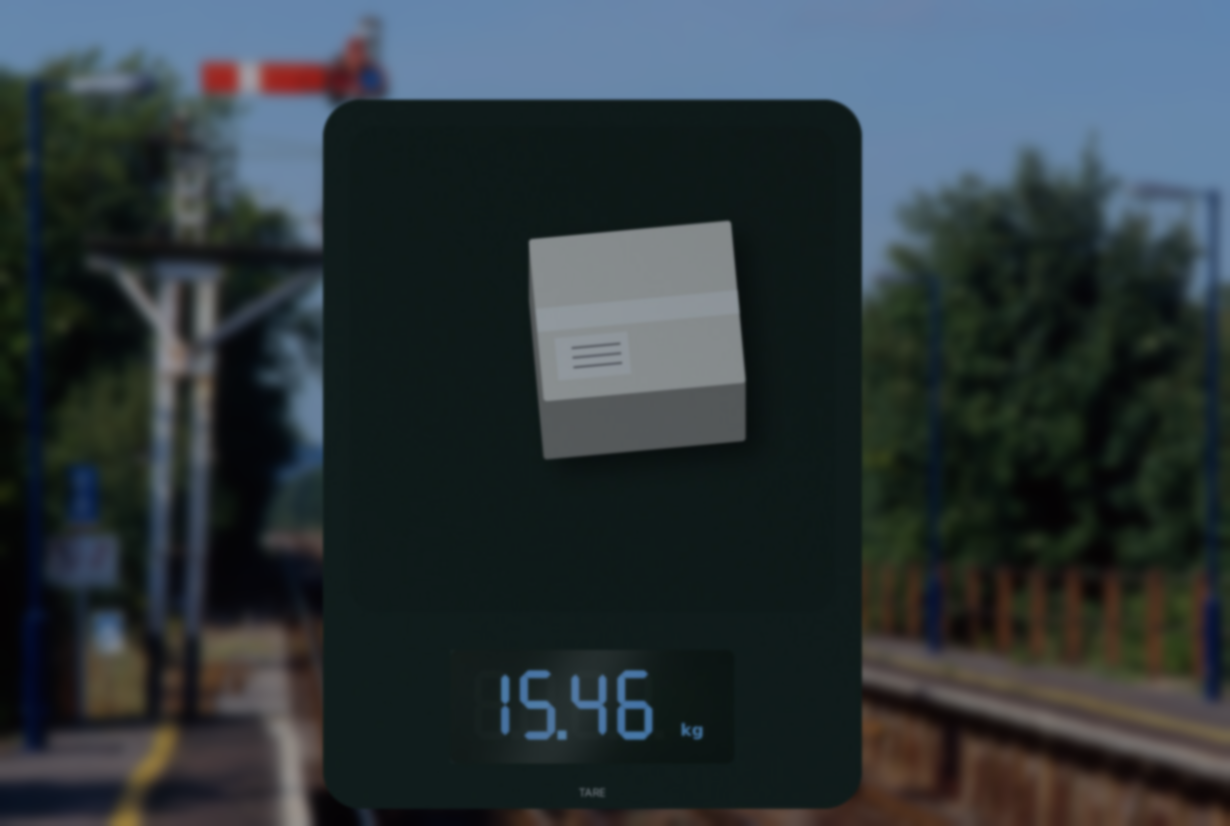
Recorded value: 15.46,kg
